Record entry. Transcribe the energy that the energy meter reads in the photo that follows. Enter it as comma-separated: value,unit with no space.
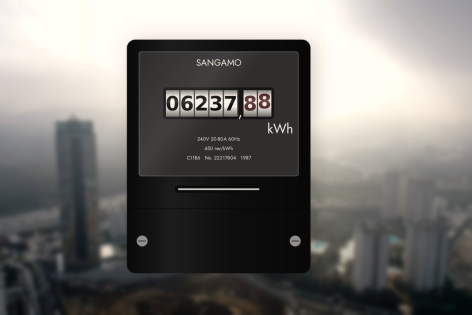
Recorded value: 6237.88,kWh
